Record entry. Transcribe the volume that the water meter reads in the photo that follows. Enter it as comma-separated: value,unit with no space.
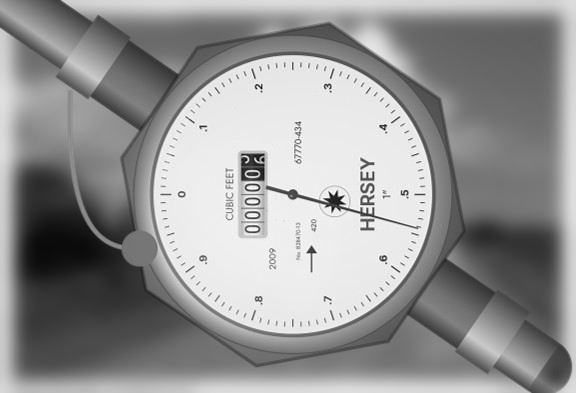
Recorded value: 5.54,ft³
